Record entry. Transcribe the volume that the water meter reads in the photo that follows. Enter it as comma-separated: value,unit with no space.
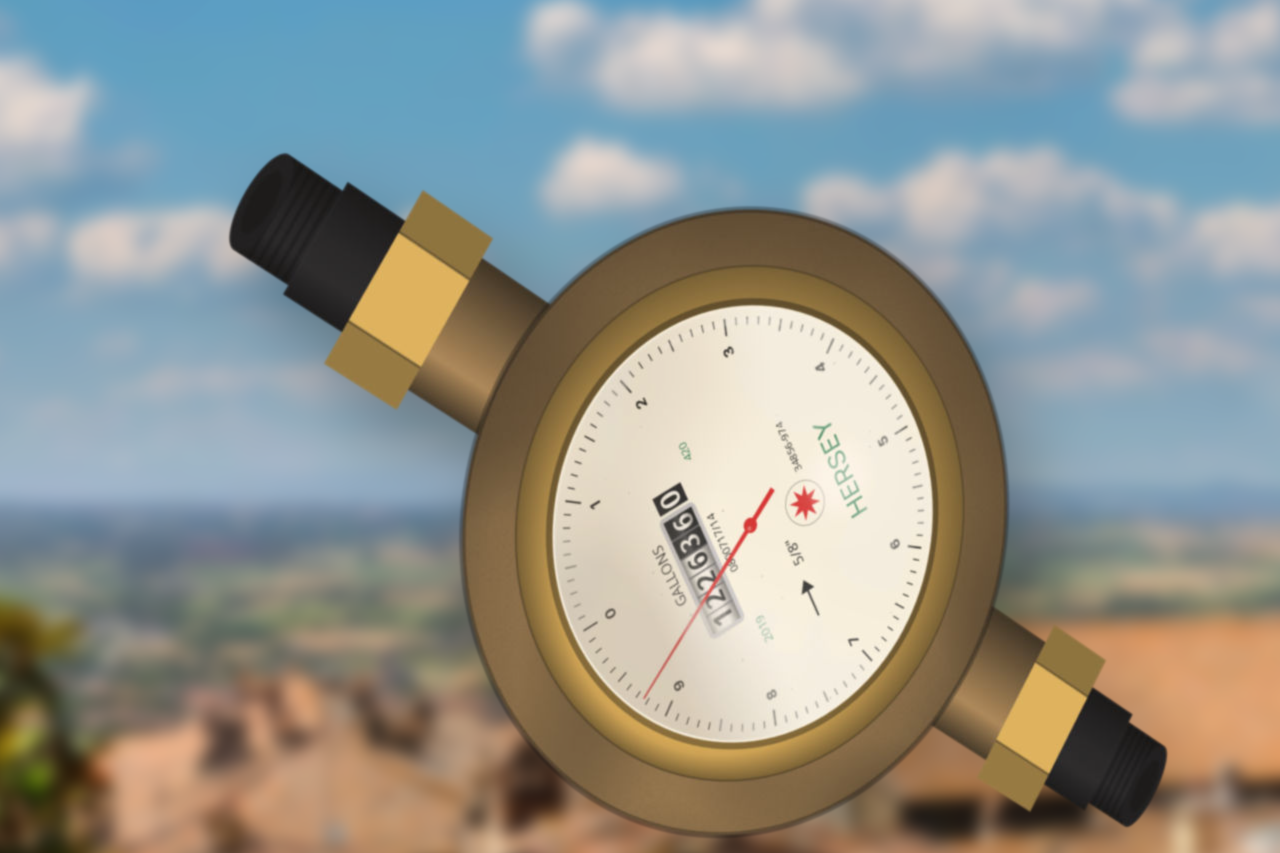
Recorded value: 1226359.2,gal
